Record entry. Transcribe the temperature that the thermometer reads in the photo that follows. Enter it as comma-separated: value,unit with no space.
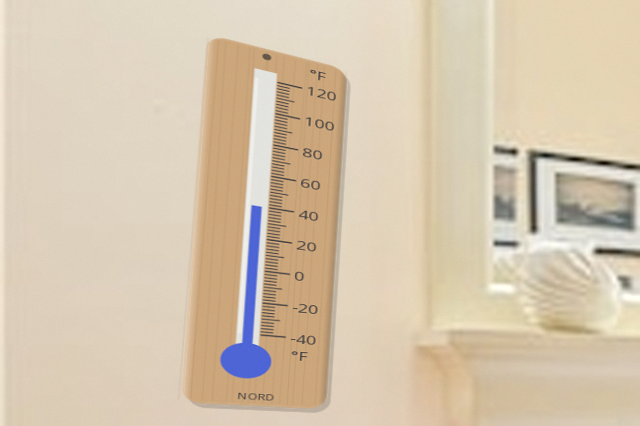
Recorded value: 40,°F
